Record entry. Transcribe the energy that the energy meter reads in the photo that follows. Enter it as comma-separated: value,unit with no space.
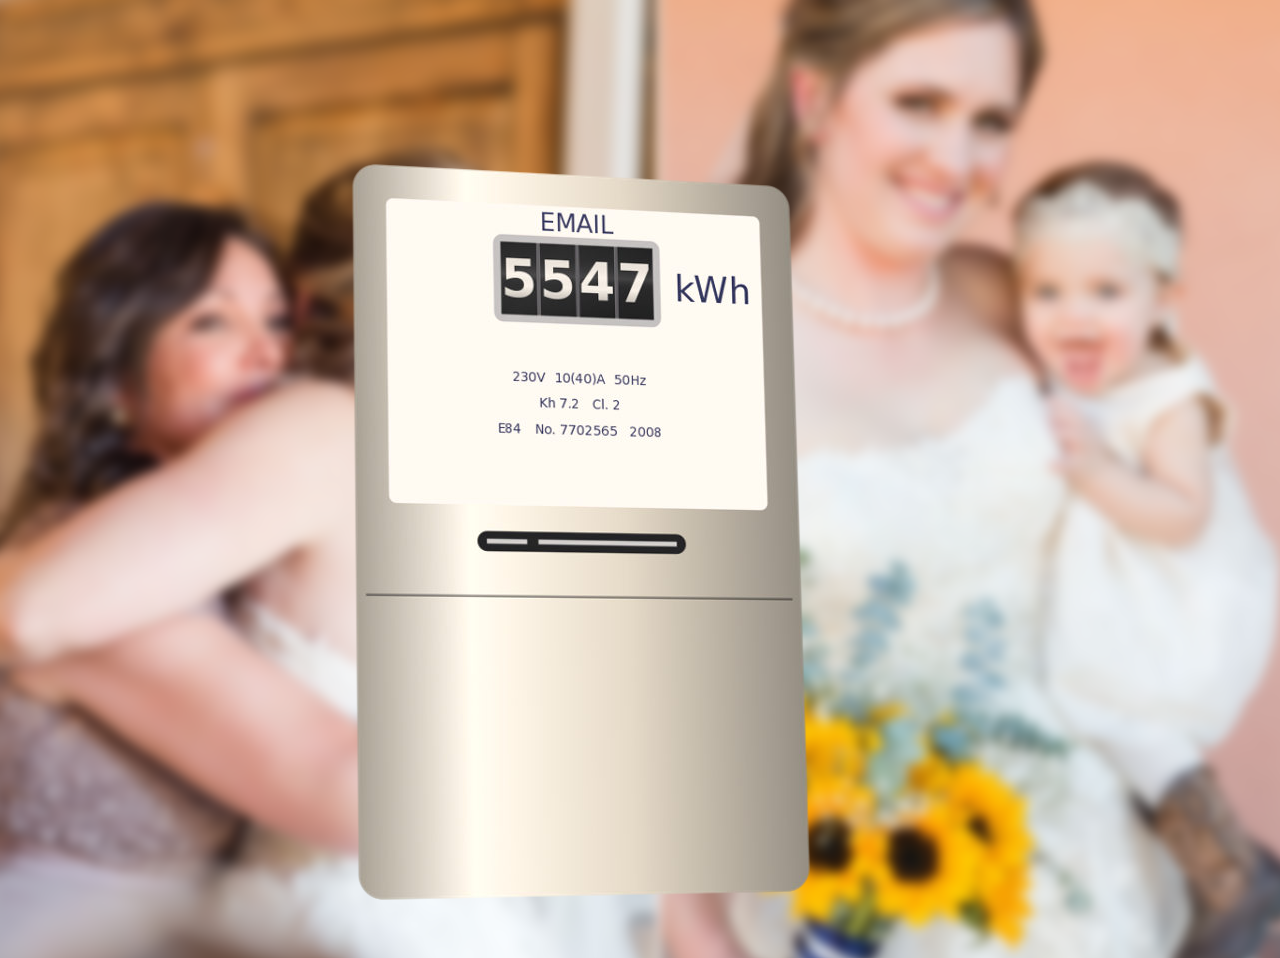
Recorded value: 5547,kWh
